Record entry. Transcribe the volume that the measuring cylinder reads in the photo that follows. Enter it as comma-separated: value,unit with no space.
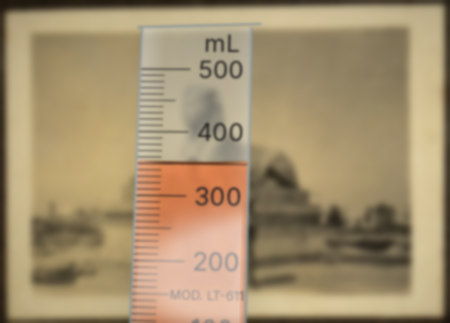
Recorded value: 350,mL
